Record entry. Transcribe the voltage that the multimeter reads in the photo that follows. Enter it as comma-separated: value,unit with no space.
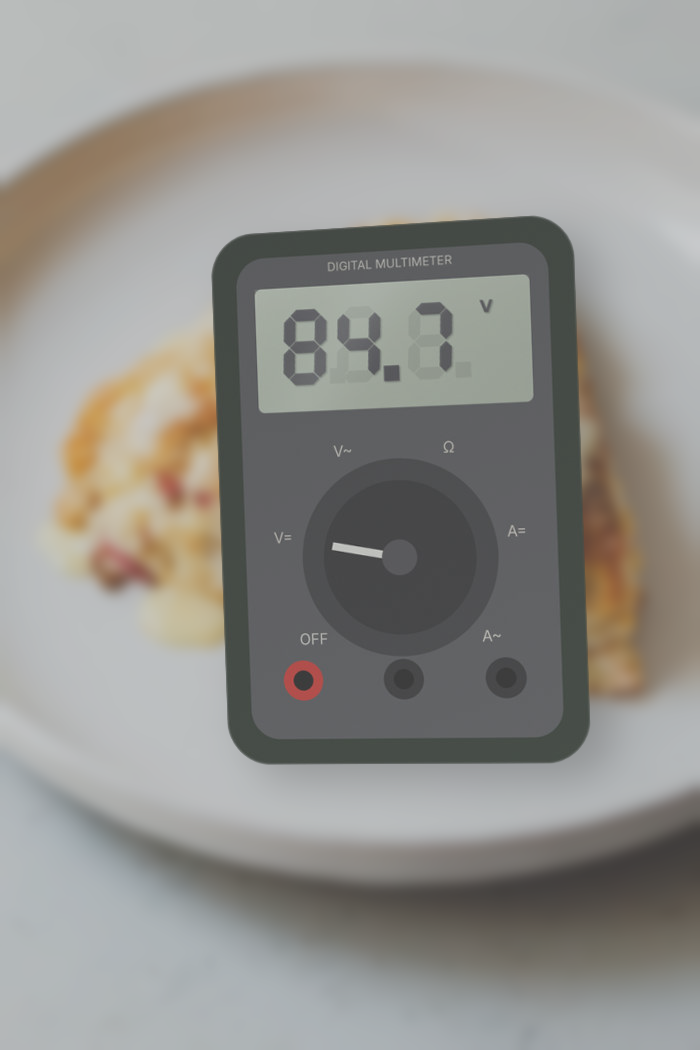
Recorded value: 84.7,V
